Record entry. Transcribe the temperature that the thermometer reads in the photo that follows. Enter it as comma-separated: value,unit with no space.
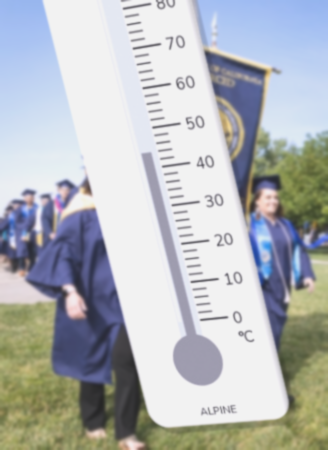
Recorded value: 44,°C
